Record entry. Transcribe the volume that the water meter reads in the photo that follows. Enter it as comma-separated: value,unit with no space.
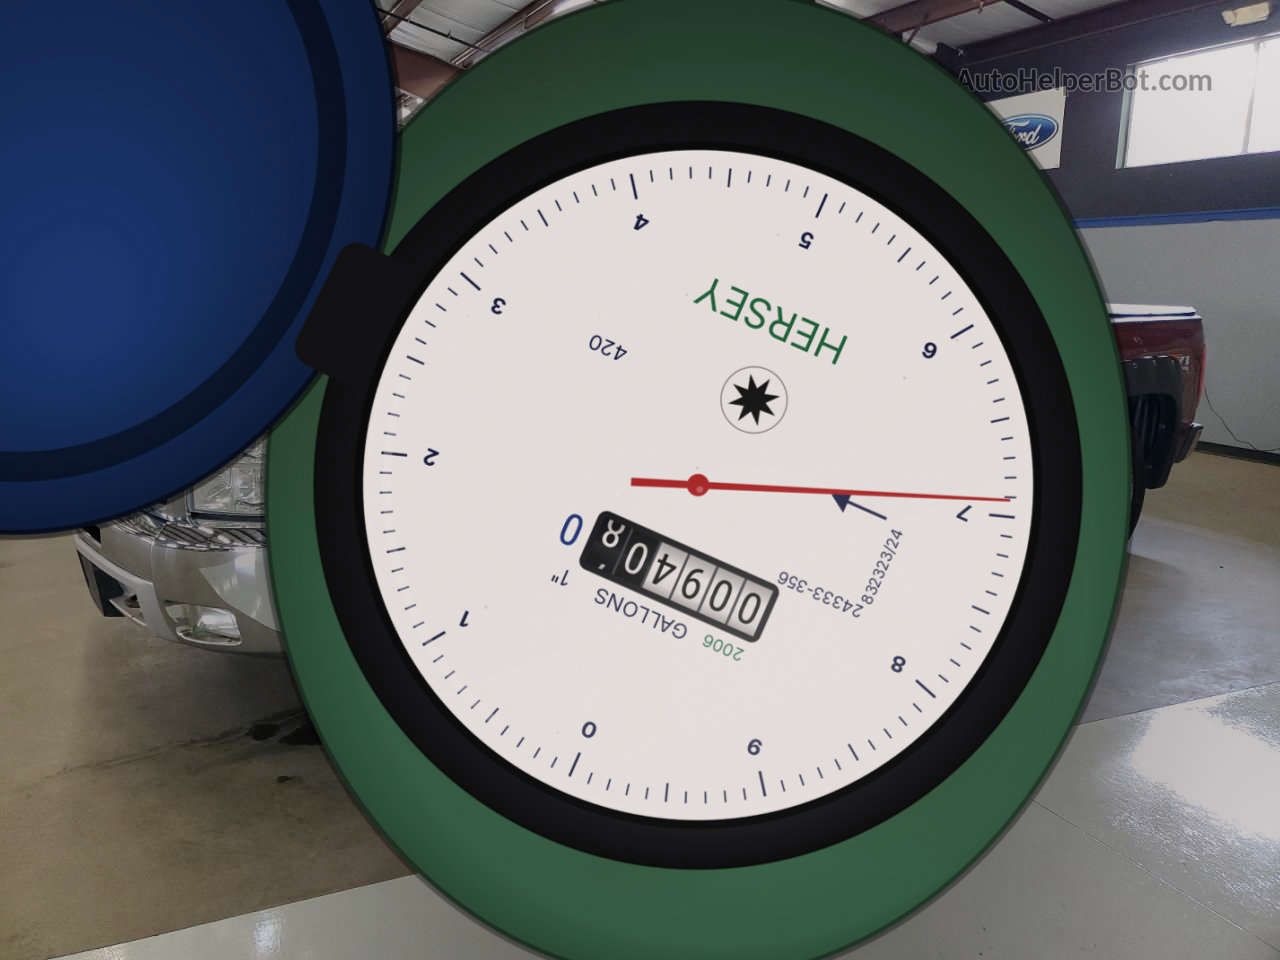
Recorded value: 94076.9,gal
